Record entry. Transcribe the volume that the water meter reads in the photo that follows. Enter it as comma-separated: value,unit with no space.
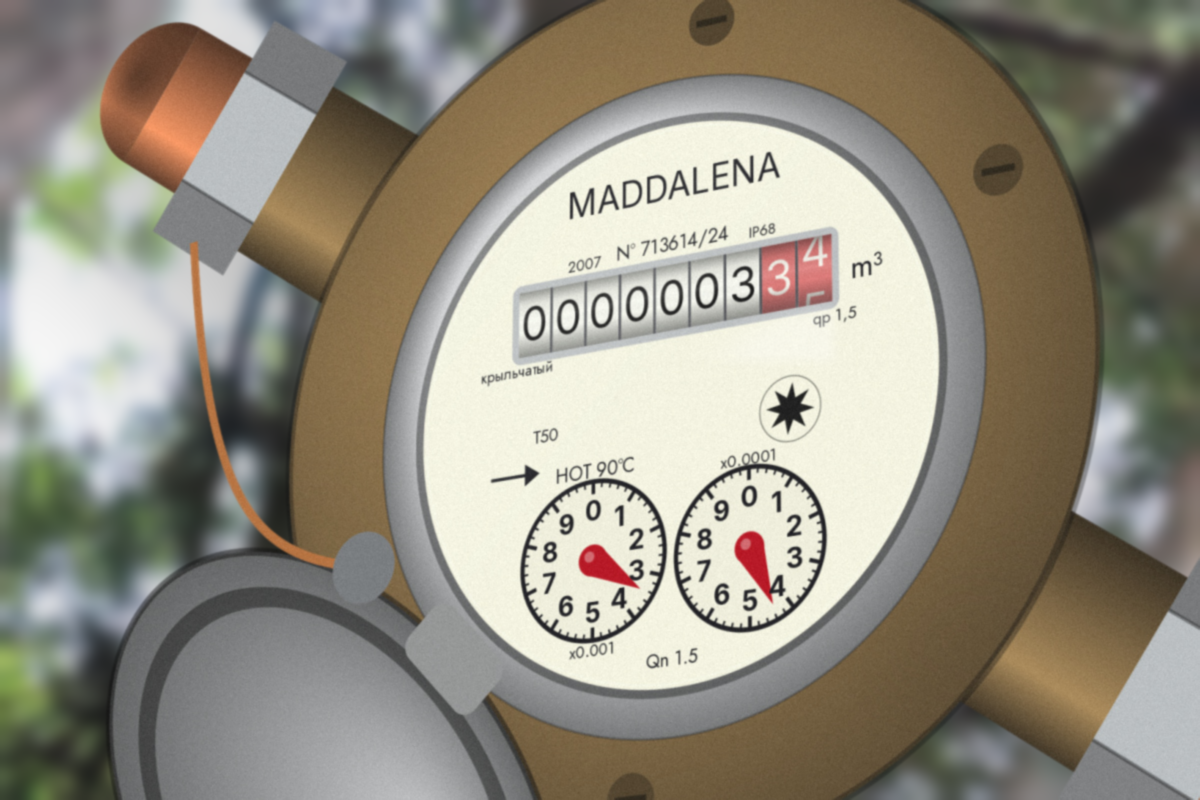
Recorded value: 3.3434,m³
